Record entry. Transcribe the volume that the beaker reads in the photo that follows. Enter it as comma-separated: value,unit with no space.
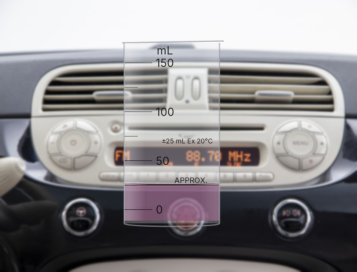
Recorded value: 25,mL
